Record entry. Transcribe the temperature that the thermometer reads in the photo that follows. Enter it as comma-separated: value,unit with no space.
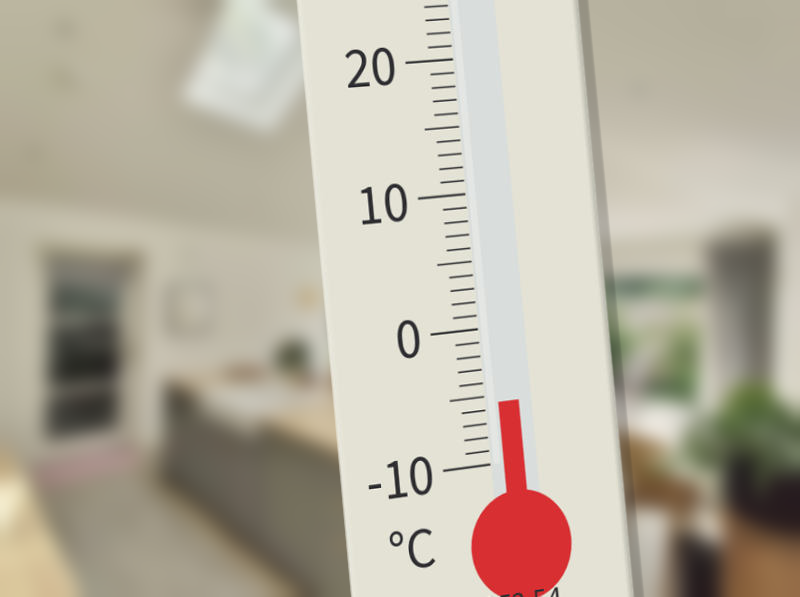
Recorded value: -5.5,°C
